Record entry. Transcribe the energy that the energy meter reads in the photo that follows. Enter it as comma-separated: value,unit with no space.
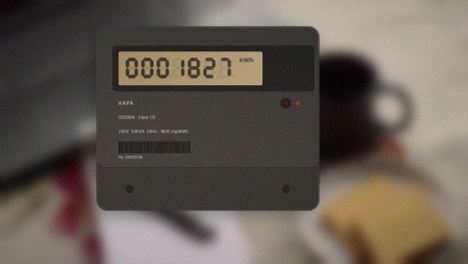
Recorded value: 1827,kWh
